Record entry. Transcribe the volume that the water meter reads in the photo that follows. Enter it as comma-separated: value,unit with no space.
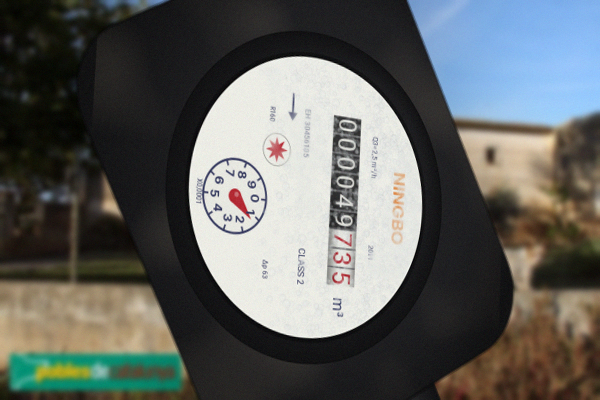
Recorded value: 49.7351,m³
